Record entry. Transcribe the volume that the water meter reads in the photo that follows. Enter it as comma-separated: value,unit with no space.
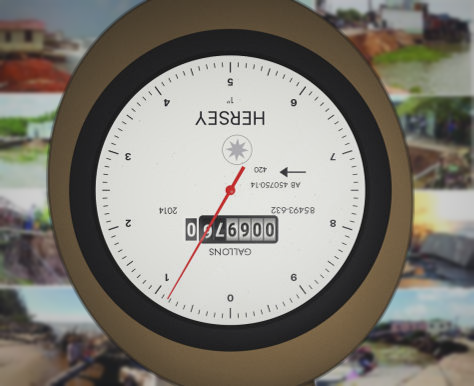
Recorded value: 69760.8,gal
